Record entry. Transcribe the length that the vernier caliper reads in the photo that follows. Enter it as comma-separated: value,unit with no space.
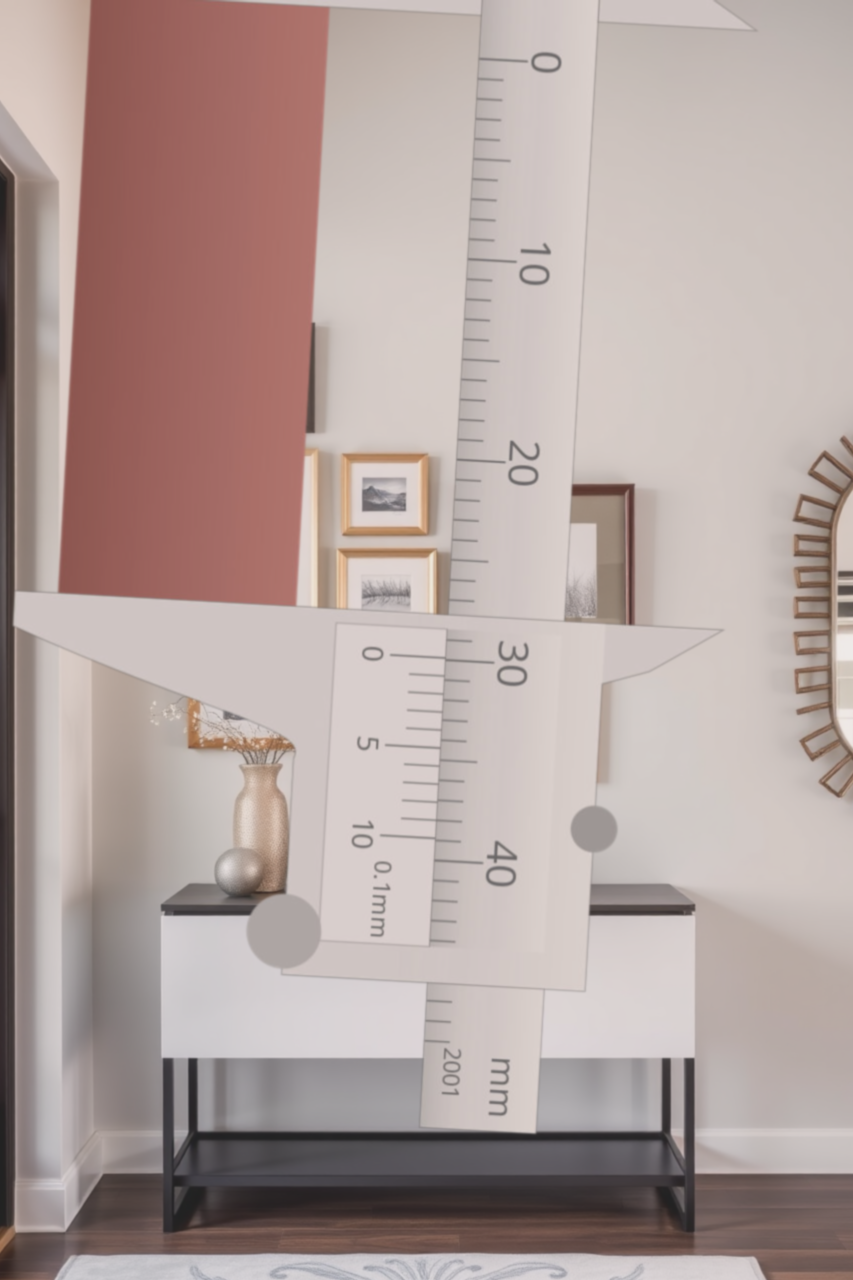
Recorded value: 29.9,mm
